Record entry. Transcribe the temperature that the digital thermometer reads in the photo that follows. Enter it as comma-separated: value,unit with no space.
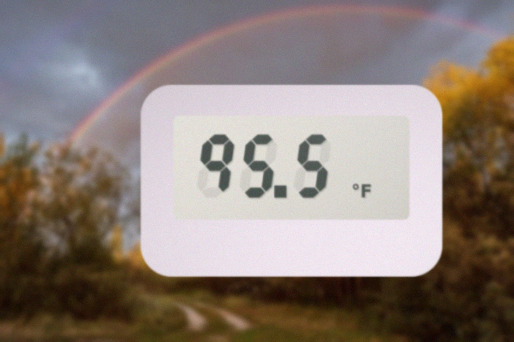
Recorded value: 95.5,°F
